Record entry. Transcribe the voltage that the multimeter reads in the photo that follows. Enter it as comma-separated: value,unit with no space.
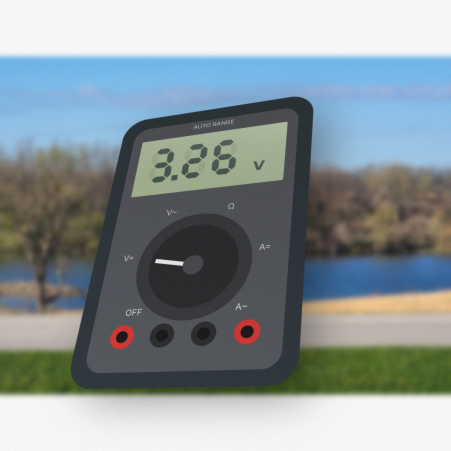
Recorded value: 3.26,V
